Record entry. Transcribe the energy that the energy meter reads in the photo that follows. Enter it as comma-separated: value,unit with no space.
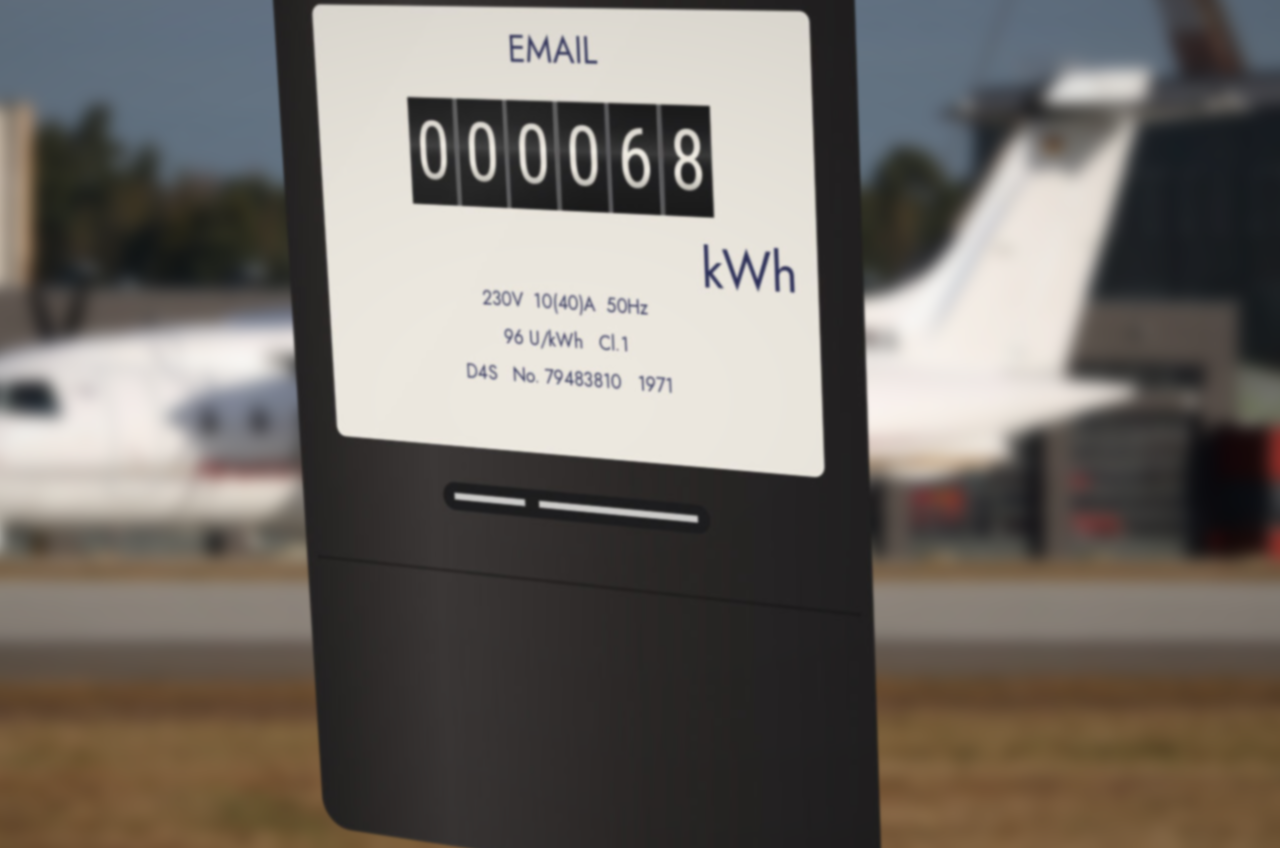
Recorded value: 68,kWh
